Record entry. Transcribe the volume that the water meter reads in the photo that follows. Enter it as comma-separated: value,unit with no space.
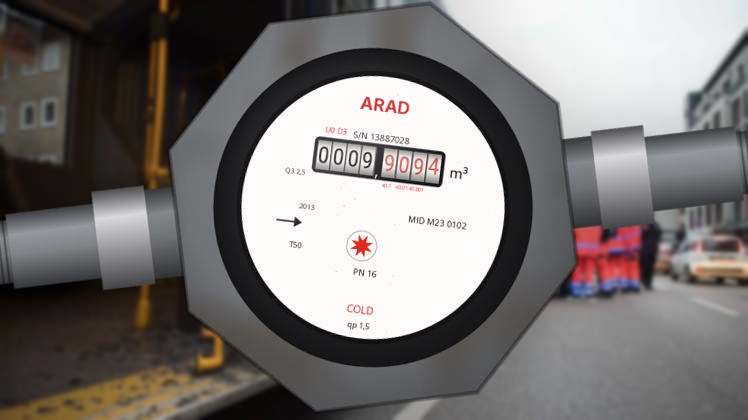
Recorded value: 9.9094,m³
